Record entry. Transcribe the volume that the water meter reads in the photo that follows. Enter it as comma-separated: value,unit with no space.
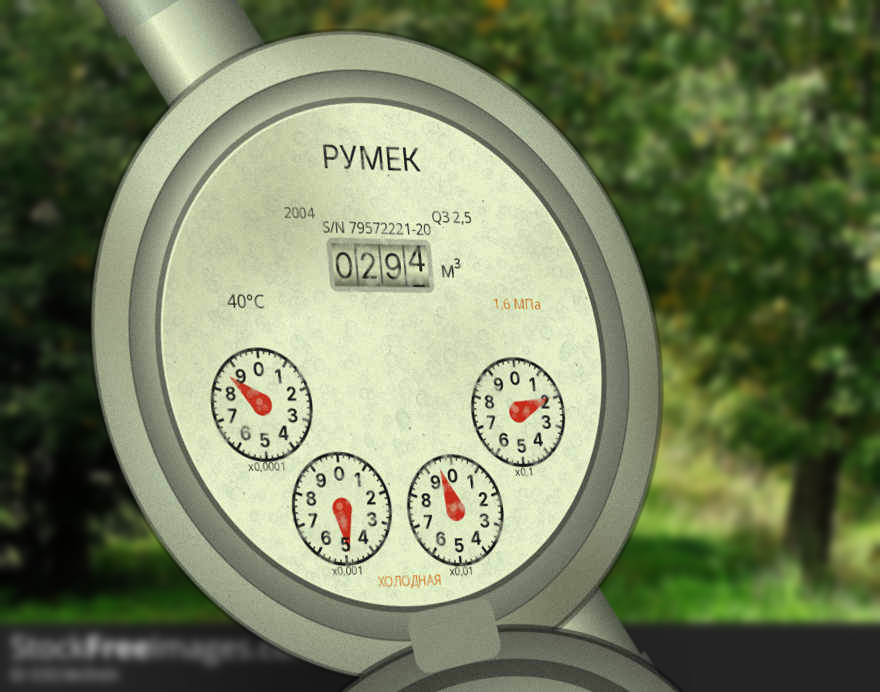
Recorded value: 294.1948,m³
